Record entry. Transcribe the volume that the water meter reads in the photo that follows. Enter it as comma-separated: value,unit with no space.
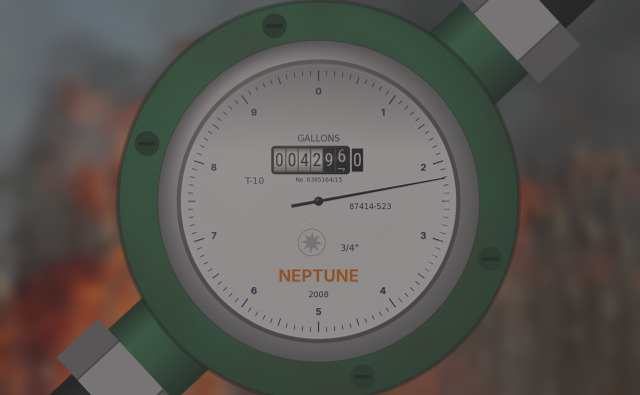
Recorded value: 42962.2,gal
